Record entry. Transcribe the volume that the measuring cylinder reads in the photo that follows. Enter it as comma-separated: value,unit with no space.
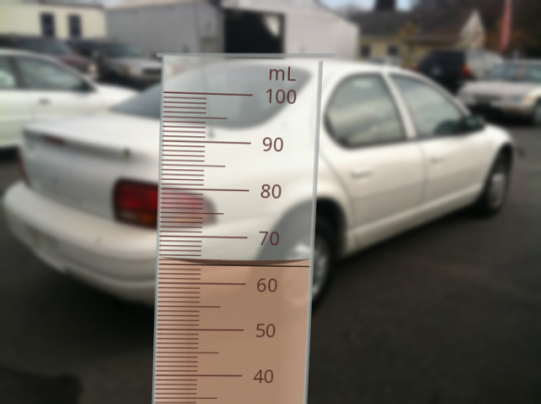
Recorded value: 64,mL
